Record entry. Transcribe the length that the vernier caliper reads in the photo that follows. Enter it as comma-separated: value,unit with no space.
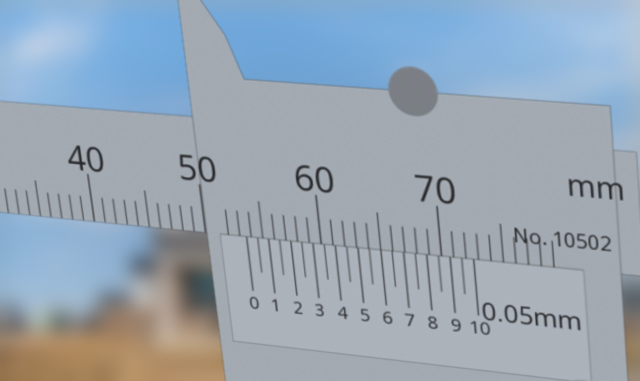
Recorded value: 53.6,mm
